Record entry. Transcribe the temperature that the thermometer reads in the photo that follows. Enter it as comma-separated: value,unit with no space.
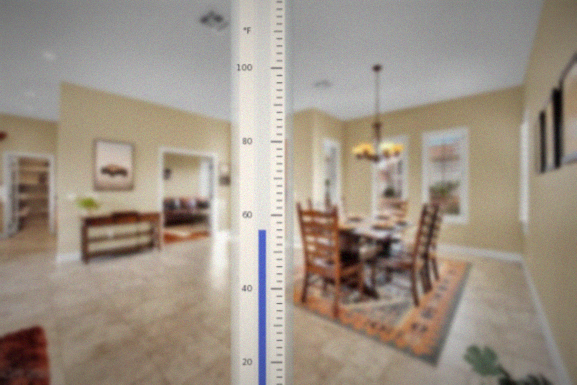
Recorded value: 56,°F
